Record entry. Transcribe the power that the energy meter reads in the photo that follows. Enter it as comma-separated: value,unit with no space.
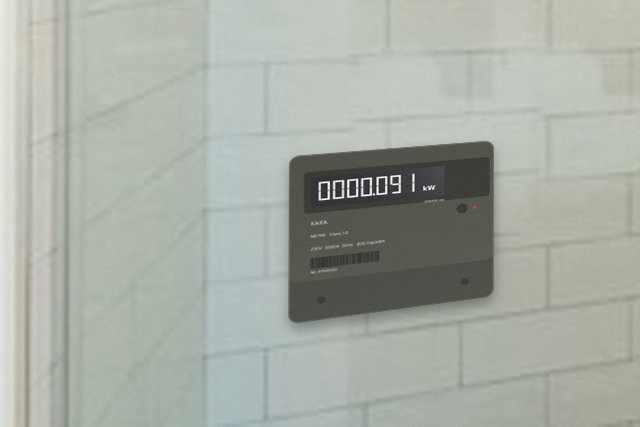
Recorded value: 0.091,kW
